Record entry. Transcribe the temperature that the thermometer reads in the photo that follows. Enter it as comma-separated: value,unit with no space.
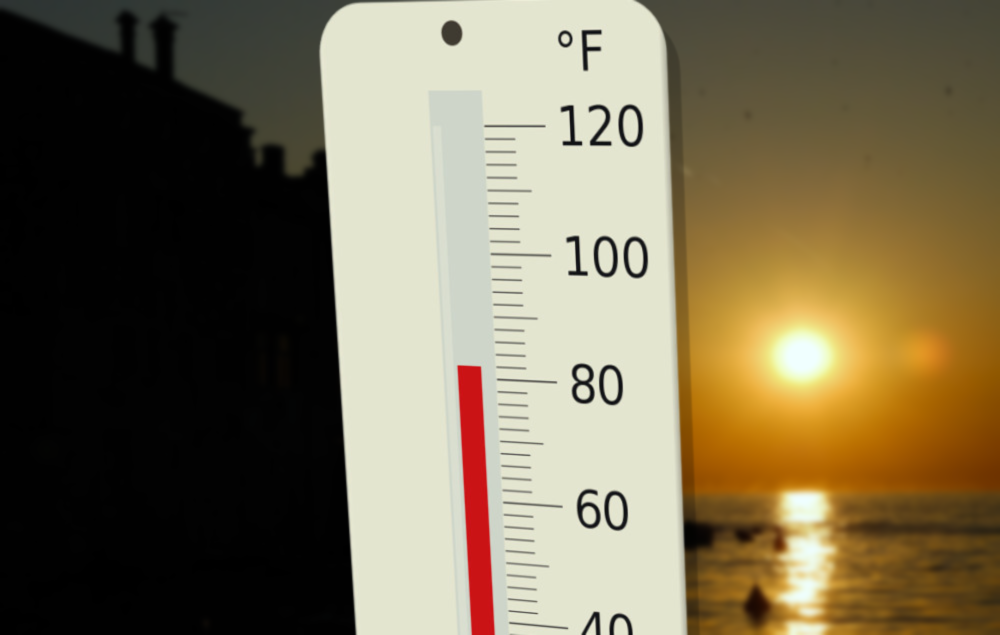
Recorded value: 82,°F
